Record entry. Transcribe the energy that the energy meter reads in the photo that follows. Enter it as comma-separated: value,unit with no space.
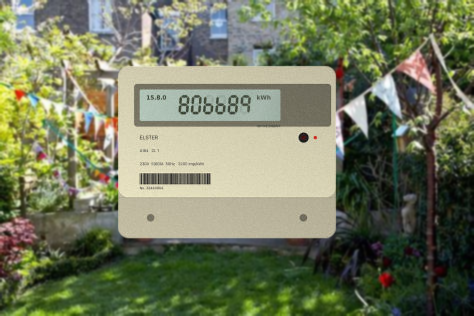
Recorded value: 806689,kWh
